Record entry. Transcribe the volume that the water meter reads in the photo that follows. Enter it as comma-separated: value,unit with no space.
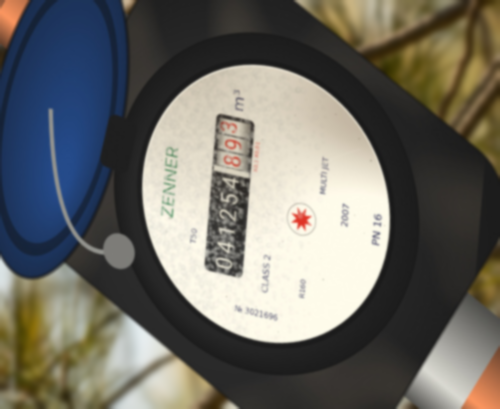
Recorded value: 41254.893,m³
